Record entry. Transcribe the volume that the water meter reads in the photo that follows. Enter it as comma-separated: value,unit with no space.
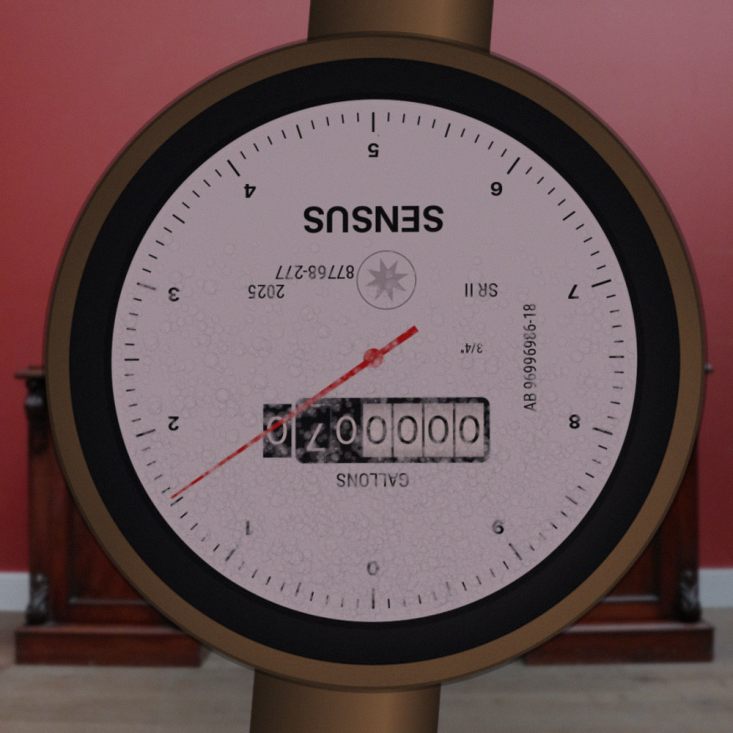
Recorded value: 71.5,gal
